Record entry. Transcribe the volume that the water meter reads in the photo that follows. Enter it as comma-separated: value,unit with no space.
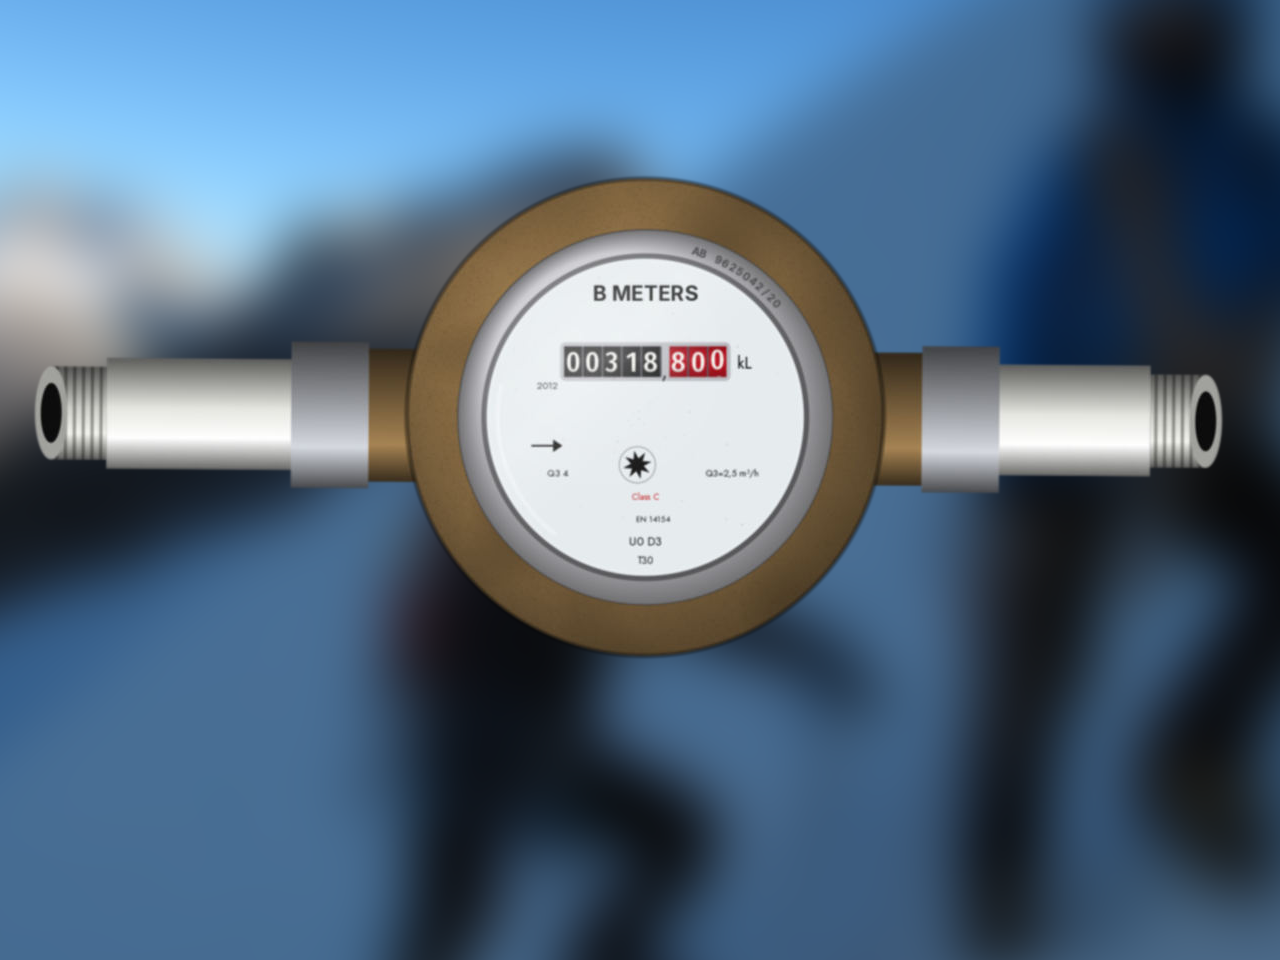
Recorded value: 318.800,kL
